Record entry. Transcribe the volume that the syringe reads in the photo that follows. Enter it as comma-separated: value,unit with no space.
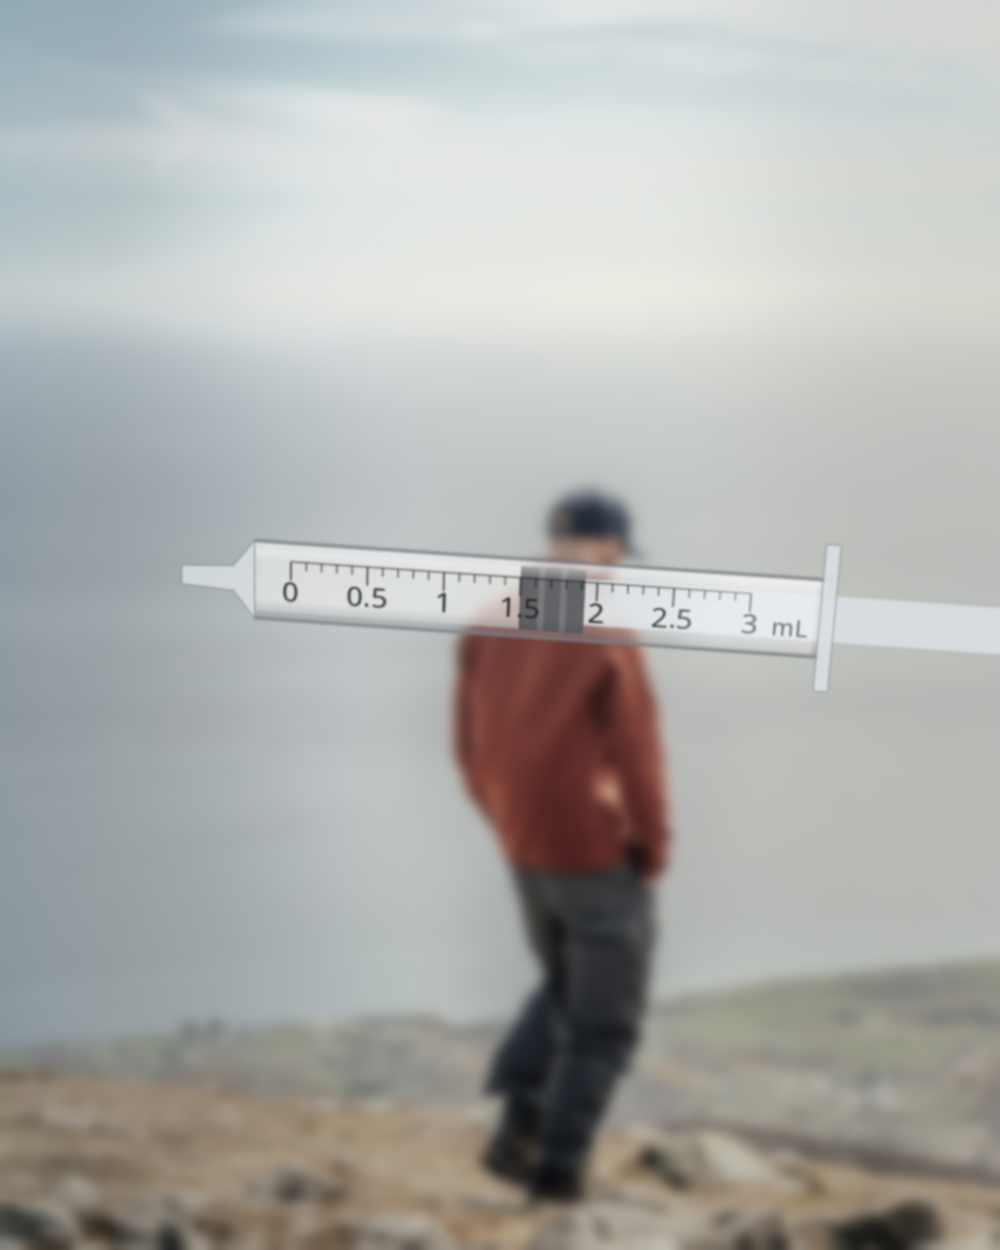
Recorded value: 1.5,mL
